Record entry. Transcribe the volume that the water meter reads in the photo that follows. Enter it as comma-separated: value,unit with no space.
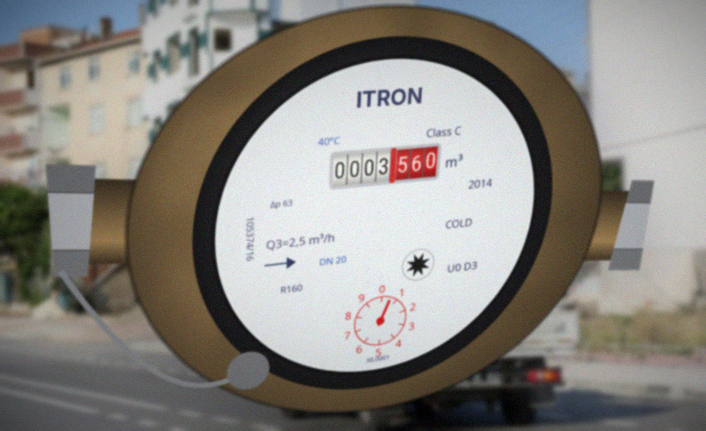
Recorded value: 3.5600,m³
